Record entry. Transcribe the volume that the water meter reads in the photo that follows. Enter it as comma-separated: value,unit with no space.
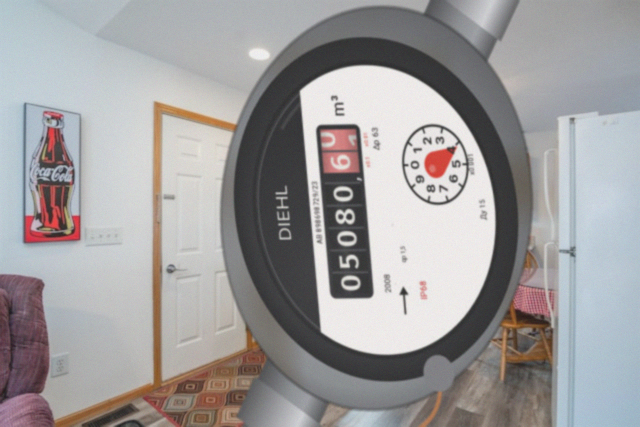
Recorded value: 5080.604,m³
